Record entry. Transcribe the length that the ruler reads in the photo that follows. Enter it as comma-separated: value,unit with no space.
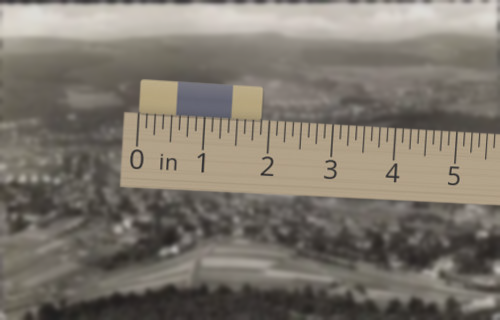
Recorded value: 1.875,in
